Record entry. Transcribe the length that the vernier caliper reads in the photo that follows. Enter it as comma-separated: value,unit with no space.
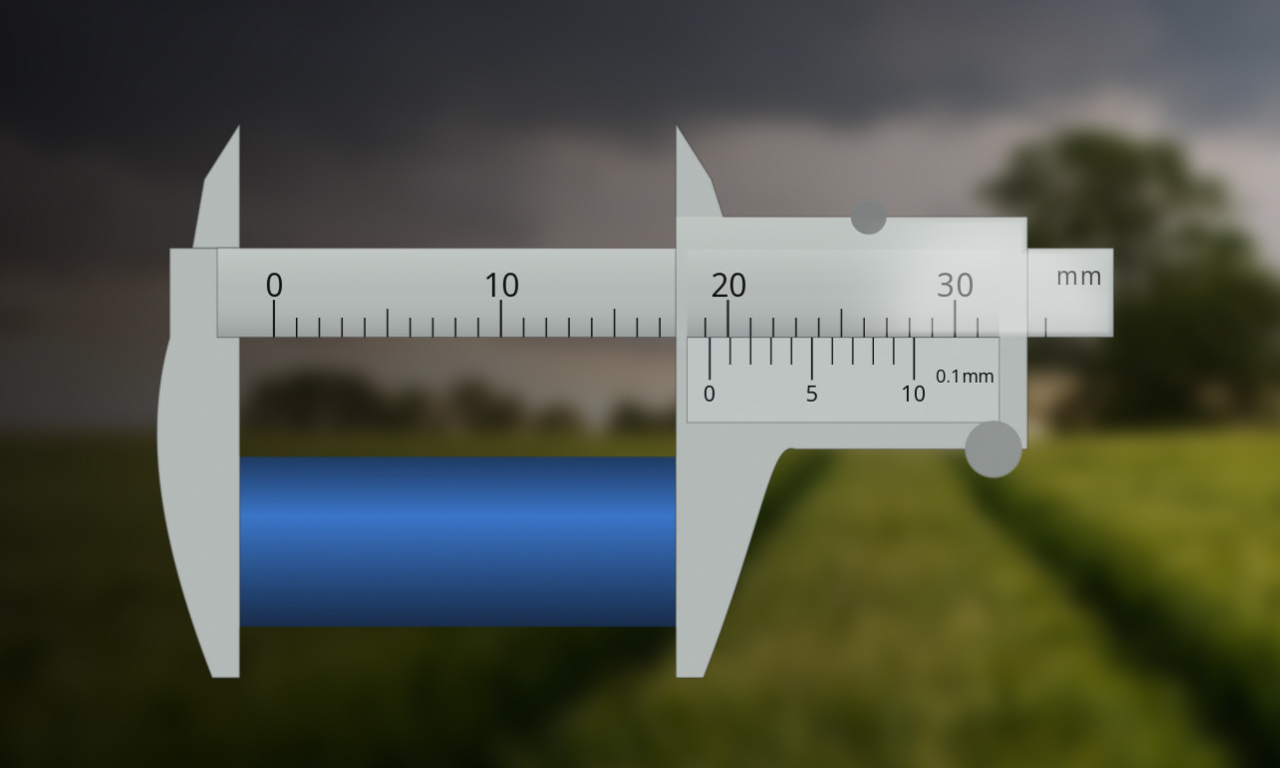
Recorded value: 19.2,mm
